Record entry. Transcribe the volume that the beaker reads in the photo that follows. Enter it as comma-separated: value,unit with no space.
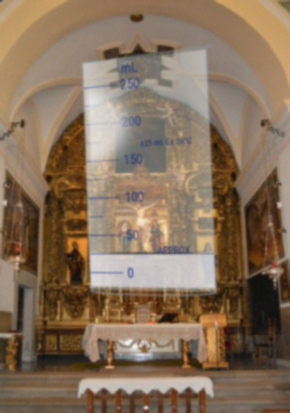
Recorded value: 25,mL
